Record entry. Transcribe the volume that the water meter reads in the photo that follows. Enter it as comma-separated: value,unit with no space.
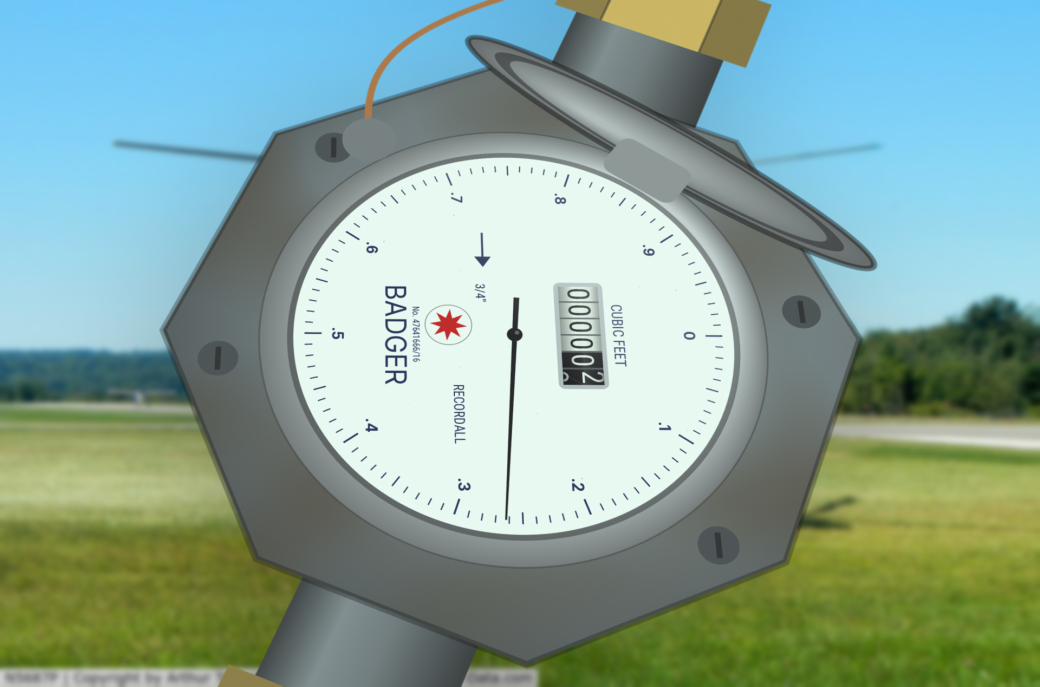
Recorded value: 2.26,ft³
